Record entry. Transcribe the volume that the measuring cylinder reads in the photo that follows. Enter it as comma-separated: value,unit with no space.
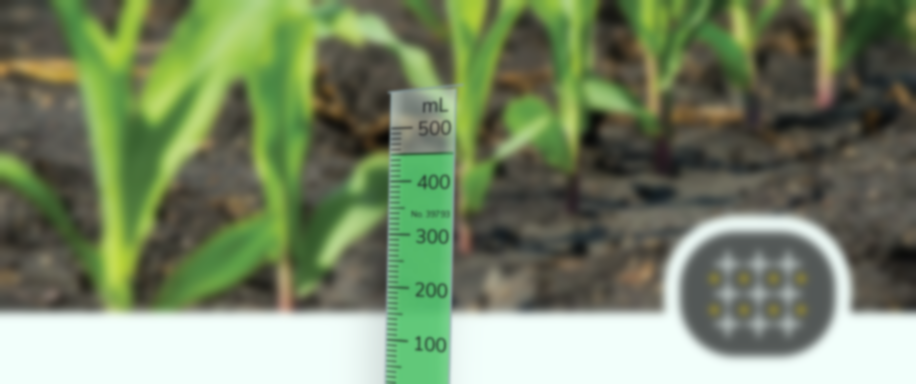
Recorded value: 450,mL
